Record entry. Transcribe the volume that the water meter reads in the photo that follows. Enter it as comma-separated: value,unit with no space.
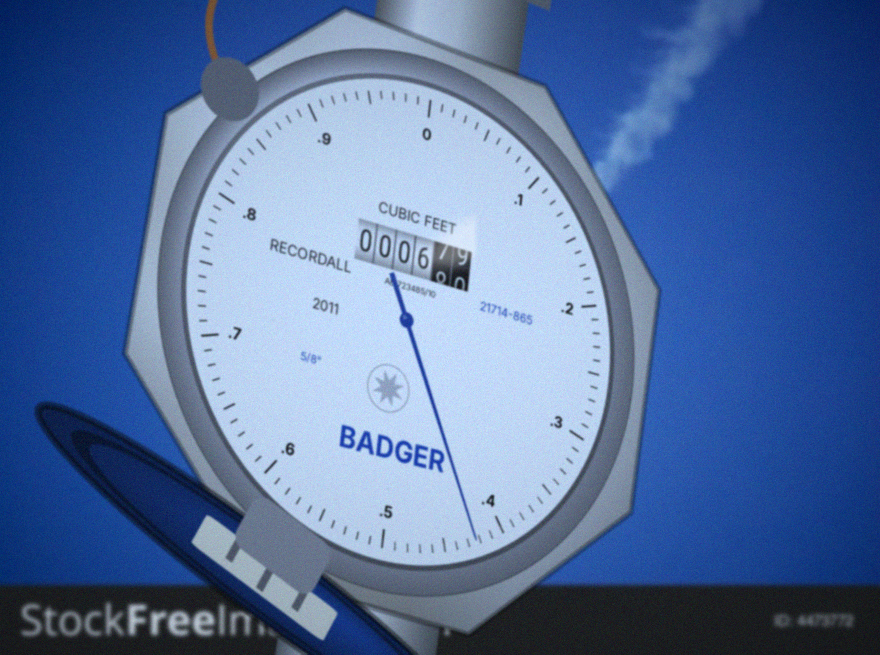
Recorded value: 679.42,ft³
